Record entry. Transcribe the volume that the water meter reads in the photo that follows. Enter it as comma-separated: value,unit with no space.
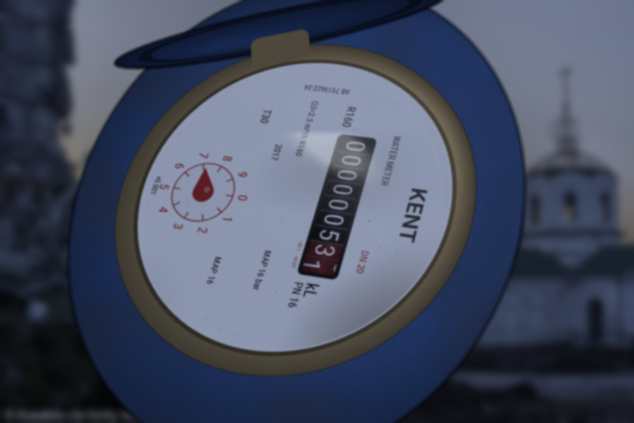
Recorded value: 5.307,kL
